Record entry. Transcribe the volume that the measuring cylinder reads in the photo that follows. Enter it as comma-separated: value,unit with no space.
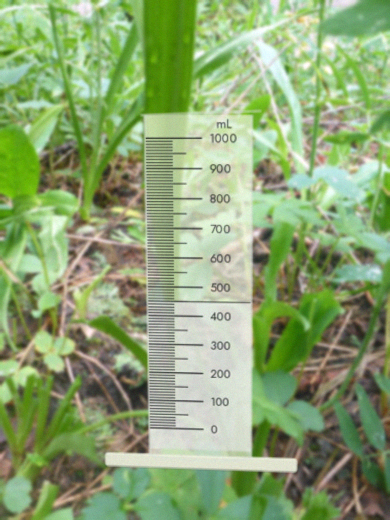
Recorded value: 450,mL
